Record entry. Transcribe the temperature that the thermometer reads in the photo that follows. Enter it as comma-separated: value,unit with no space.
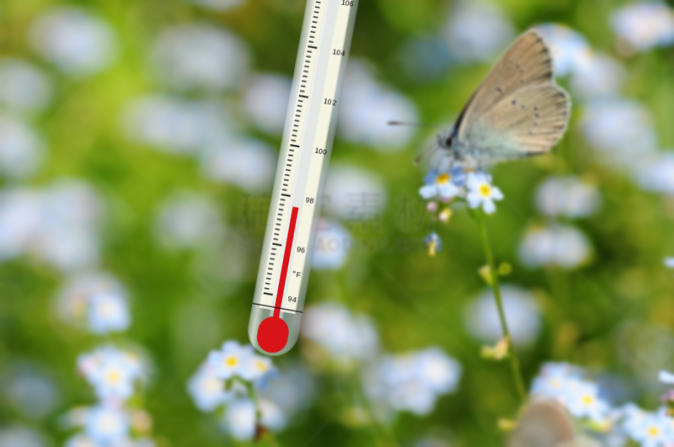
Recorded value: 97.6,°F
